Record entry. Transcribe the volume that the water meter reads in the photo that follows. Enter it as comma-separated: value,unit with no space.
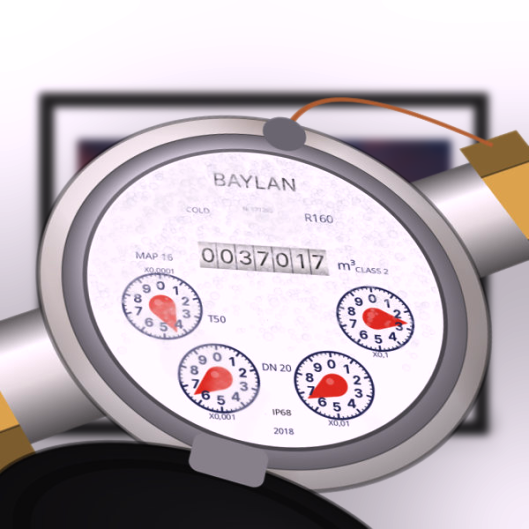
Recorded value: 37017.2664,m³
